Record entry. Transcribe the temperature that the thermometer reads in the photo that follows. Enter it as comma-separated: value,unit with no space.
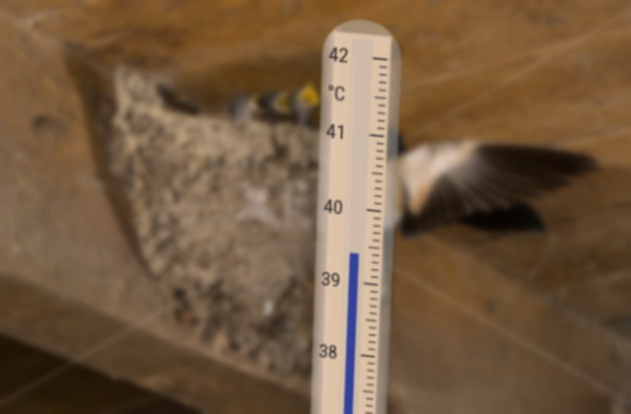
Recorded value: 39.4,°C
